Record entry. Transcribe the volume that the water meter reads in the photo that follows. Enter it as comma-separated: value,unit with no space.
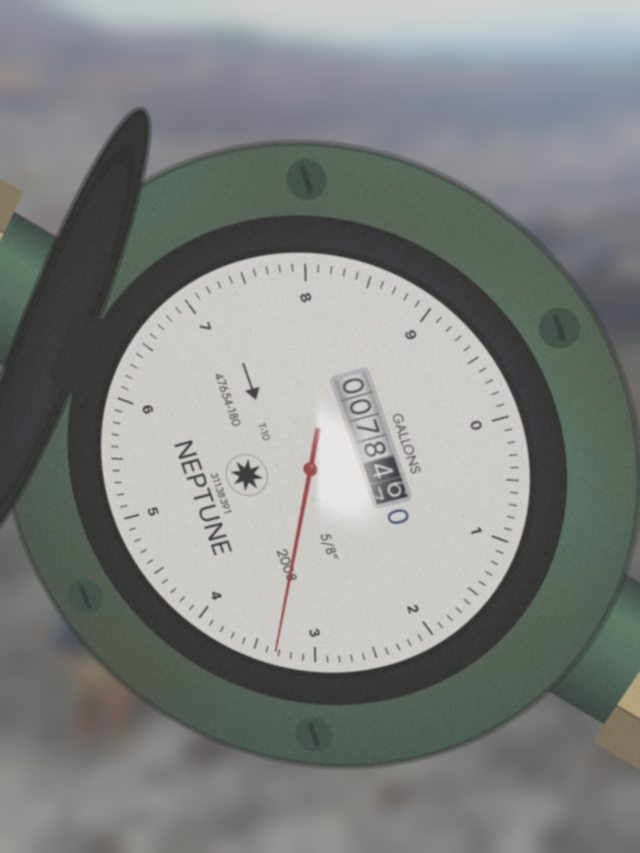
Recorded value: 78463.3,gal
